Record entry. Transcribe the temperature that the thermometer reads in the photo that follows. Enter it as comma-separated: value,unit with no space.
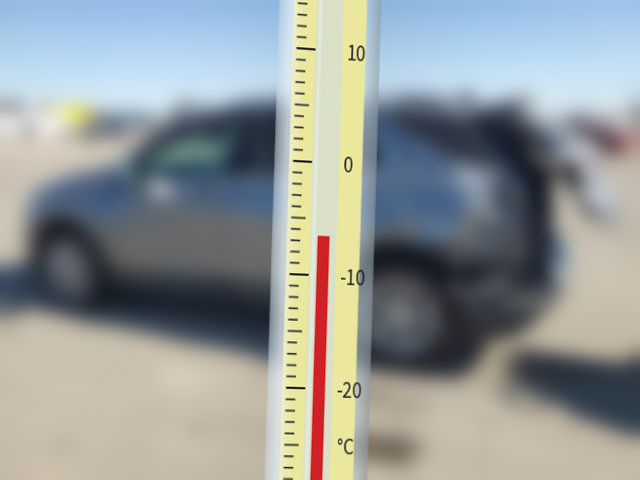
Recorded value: -6.5,°C
